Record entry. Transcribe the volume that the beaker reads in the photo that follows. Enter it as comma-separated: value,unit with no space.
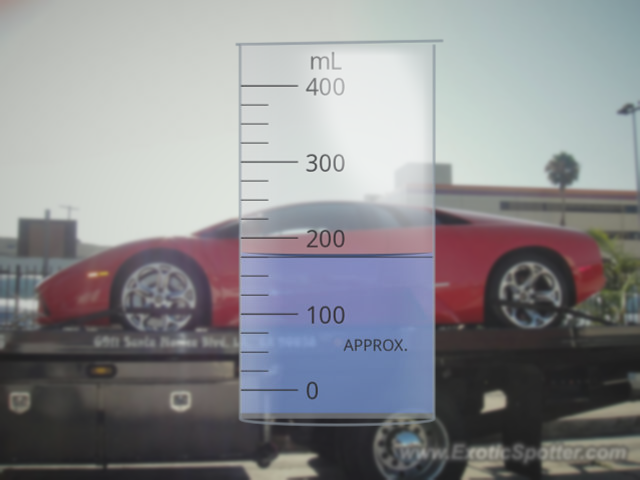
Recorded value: 175,mL
